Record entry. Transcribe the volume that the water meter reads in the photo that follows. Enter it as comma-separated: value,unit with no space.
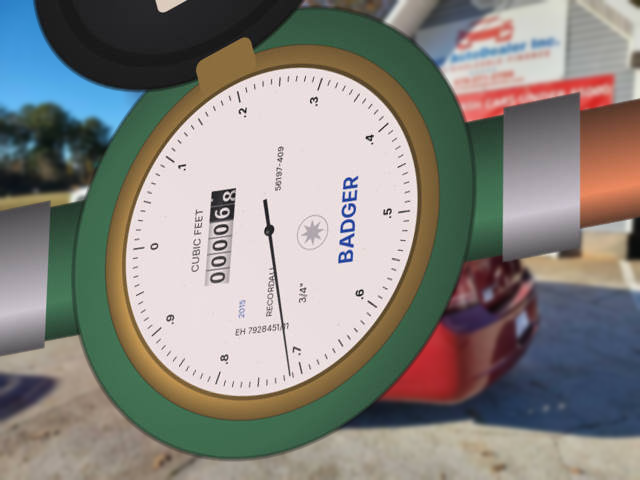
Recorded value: 67.71,ft³
